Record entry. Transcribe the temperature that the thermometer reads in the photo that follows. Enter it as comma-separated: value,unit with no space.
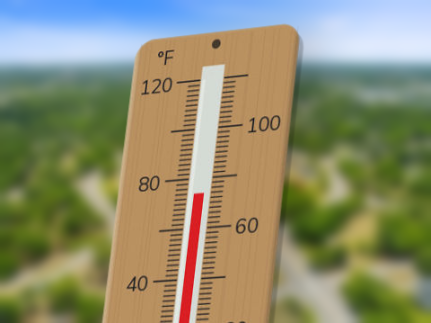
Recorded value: 74,°F
